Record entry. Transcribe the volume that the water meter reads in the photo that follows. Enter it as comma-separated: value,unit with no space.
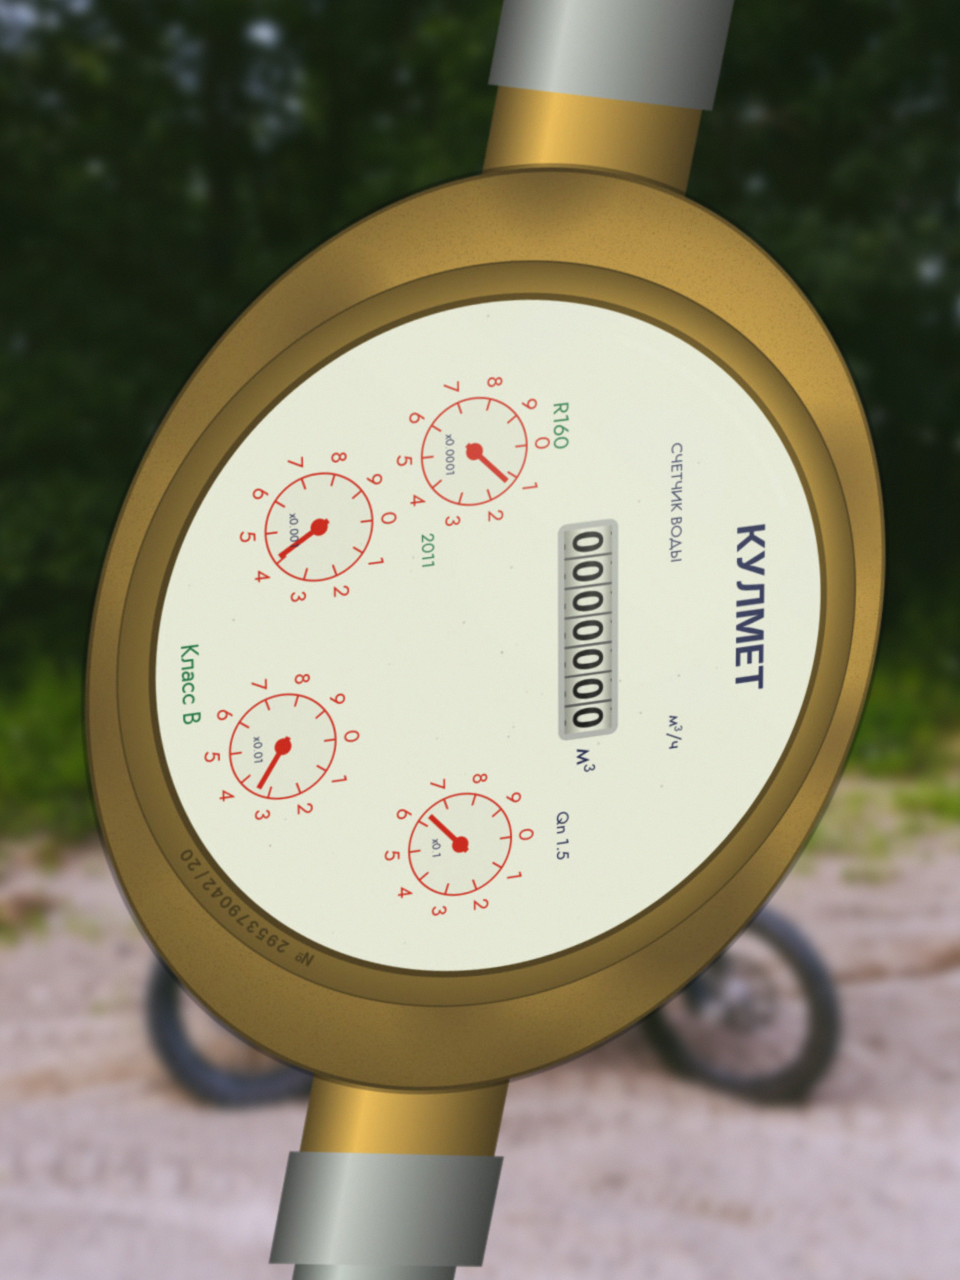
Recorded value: 0.6341,m³
